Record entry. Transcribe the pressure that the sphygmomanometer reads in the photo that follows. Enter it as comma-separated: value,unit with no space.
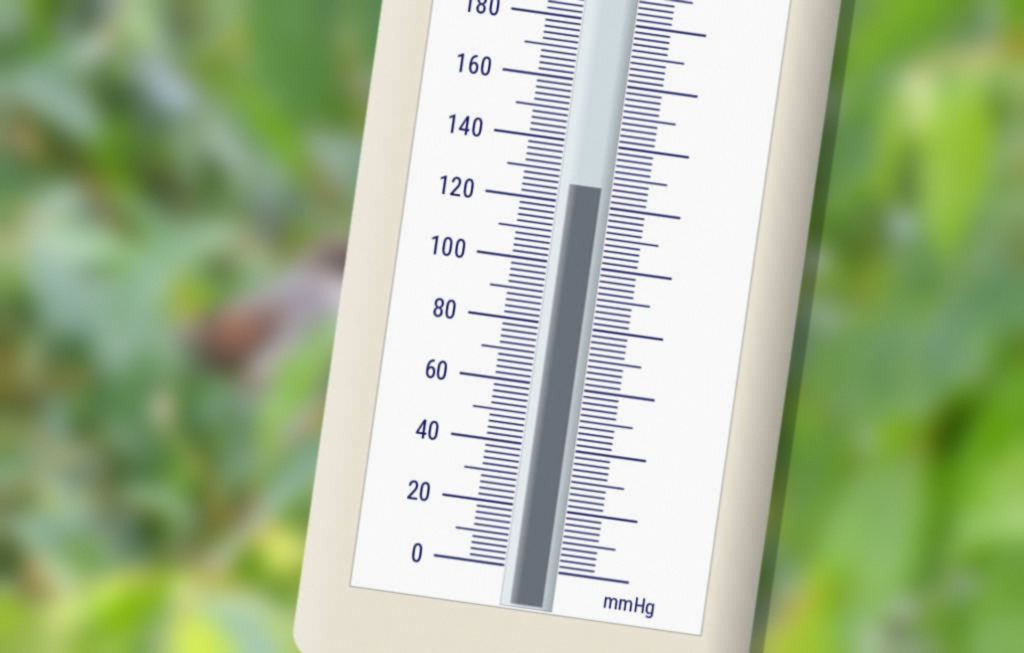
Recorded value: 126,mmHg
